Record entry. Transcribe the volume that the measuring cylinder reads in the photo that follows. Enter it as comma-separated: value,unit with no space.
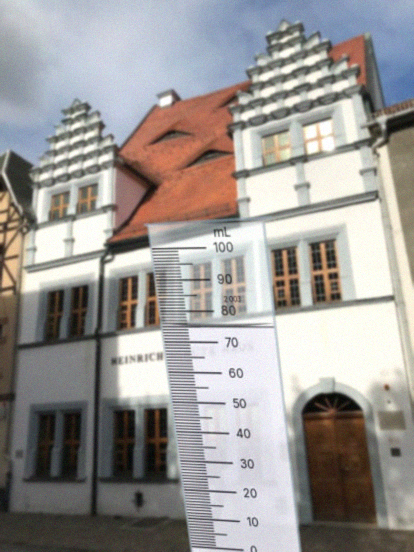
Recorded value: 75,mL
